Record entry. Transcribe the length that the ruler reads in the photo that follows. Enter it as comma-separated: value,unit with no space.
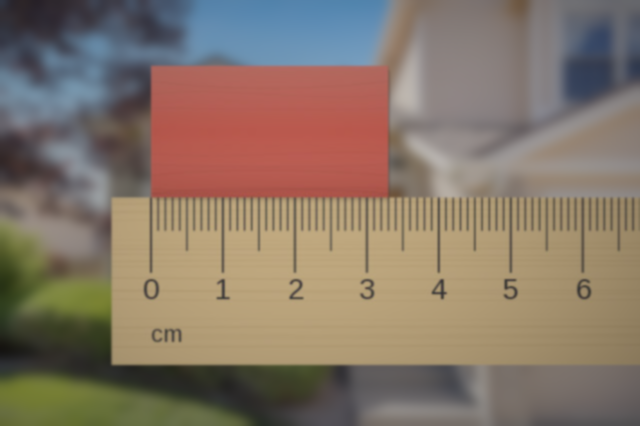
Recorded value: 3.3,cm
